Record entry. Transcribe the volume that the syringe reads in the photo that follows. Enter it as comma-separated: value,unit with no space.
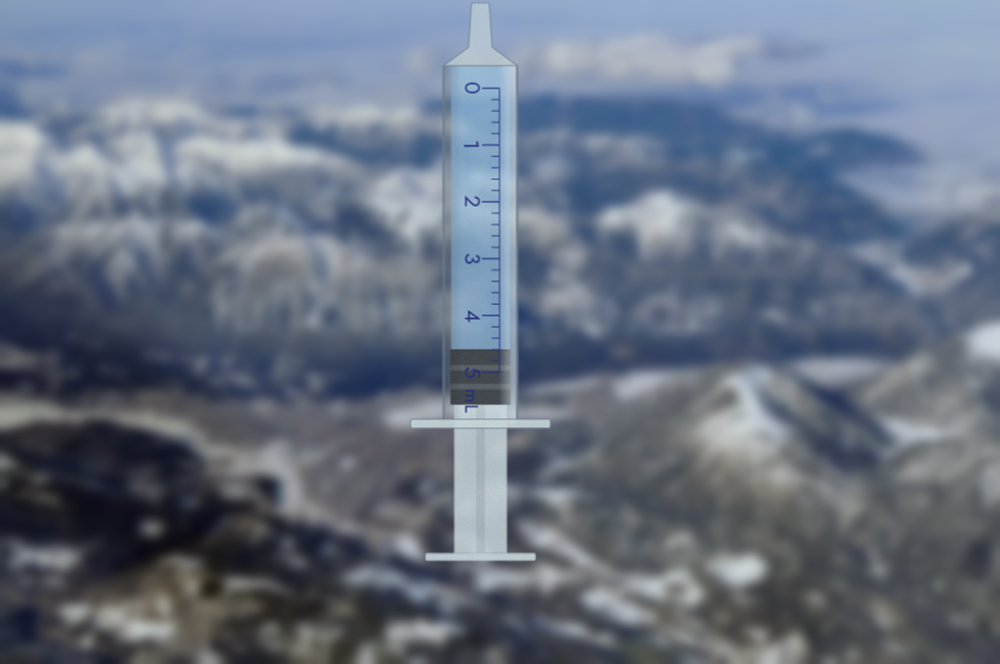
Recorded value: 4.6,mL
